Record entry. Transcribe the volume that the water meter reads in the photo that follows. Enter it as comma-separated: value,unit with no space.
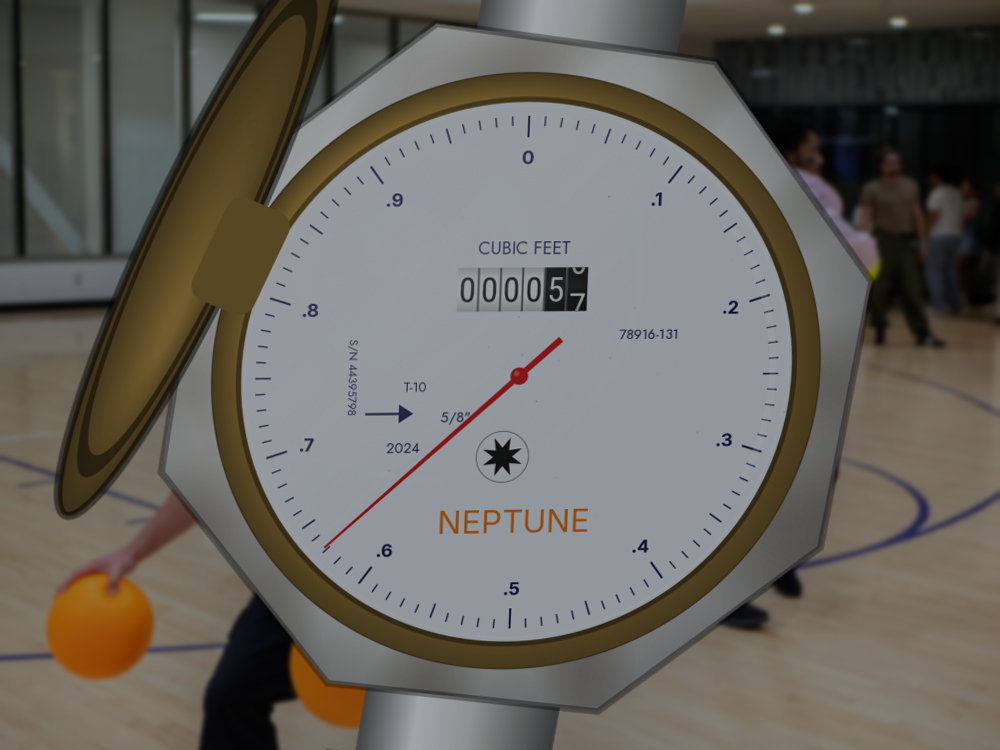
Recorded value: 56.63,ft³
